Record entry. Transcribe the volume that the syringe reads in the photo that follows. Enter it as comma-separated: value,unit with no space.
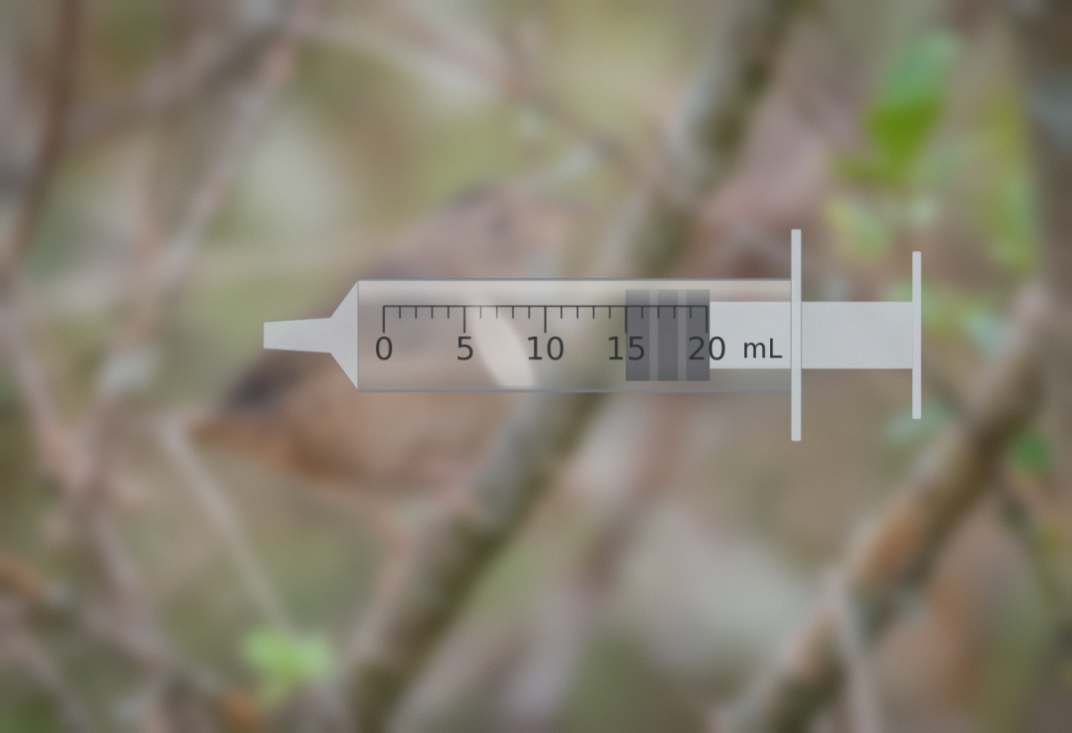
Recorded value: 15,mL
